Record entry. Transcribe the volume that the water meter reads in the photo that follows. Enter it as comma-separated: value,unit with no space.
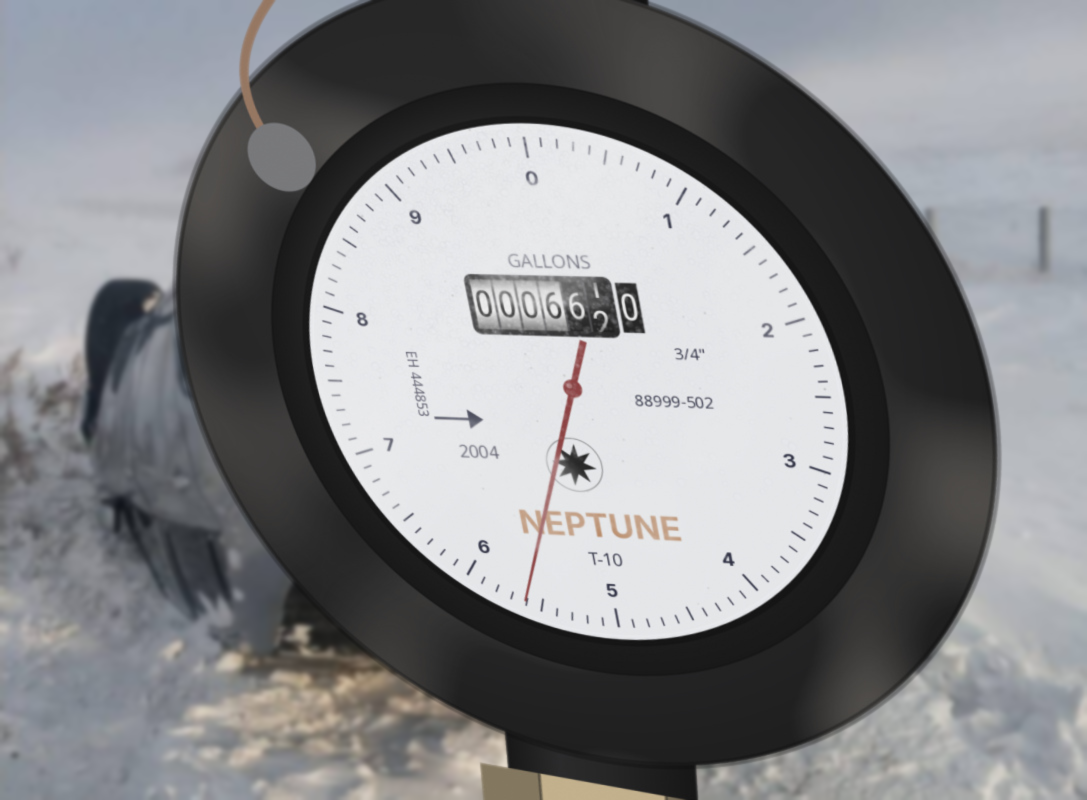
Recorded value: 6615.6,gal
